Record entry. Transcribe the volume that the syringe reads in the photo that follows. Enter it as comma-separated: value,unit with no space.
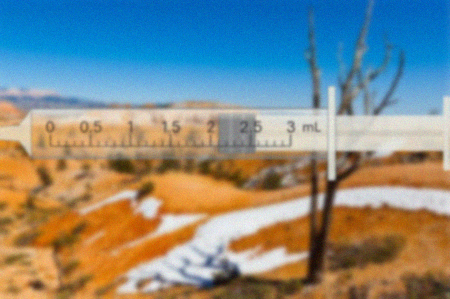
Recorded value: 2.1,mL
